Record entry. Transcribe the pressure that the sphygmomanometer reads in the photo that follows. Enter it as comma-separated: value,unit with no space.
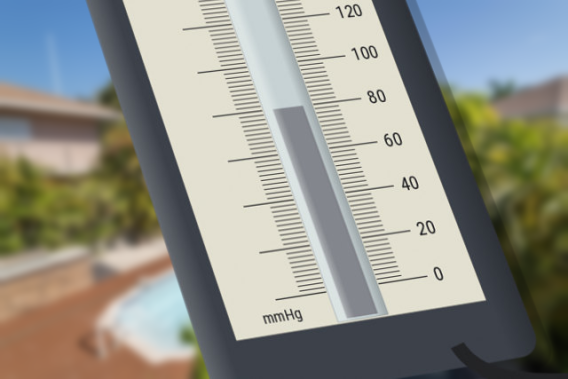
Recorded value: 80,mmHg
